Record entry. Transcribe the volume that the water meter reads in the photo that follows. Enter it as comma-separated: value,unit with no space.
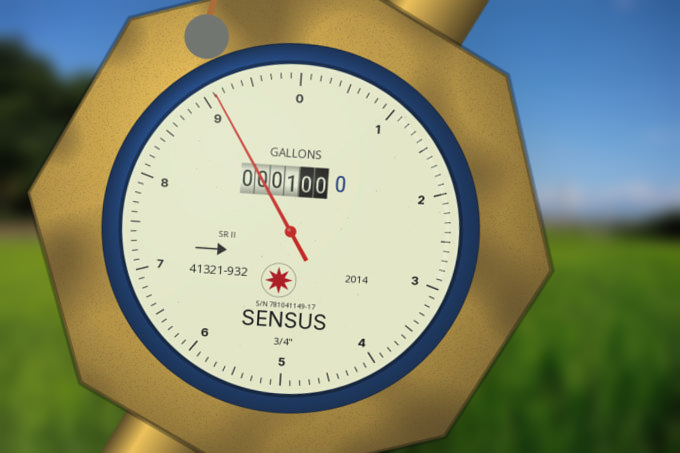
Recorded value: 999.1,gal
